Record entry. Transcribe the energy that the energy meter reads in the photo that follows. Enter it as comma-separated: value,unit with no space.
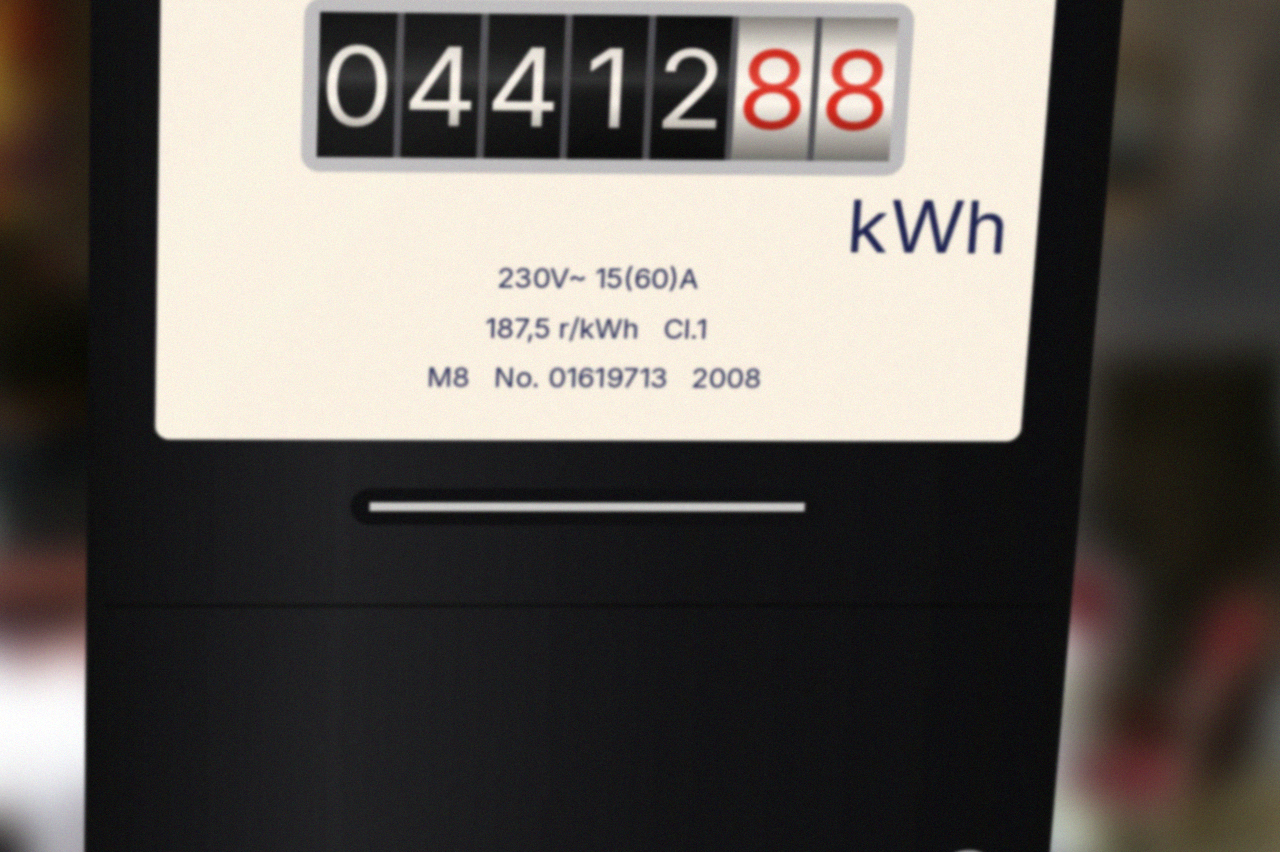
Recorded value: 4412.88,kWh
